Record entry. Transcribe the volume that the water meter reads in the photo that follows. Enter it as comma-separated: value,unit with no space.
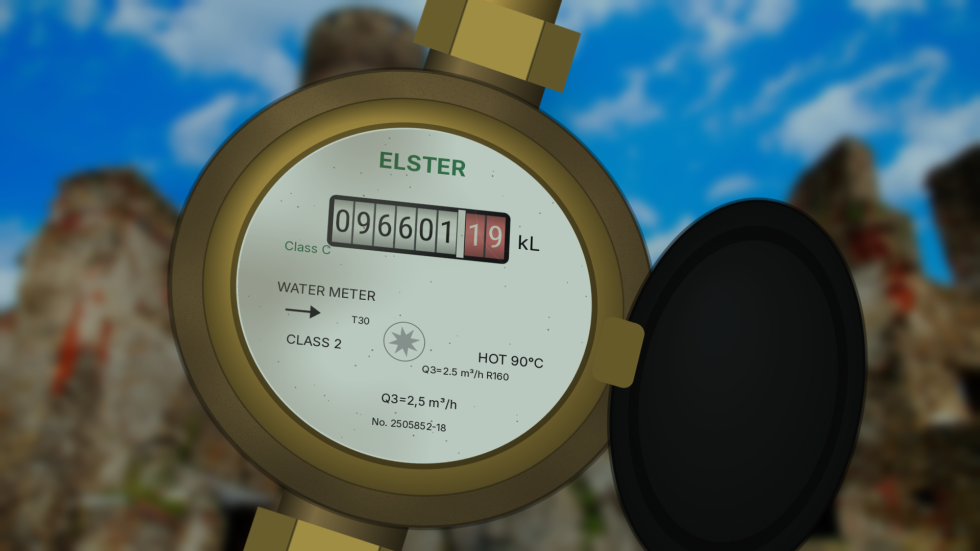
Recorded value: 96601.19,kL
